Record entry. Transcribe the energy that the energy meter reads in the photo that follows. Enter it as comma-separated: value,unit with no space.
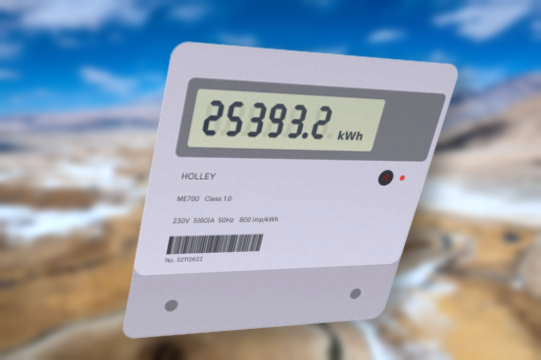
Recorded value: 25393.2,kWh
